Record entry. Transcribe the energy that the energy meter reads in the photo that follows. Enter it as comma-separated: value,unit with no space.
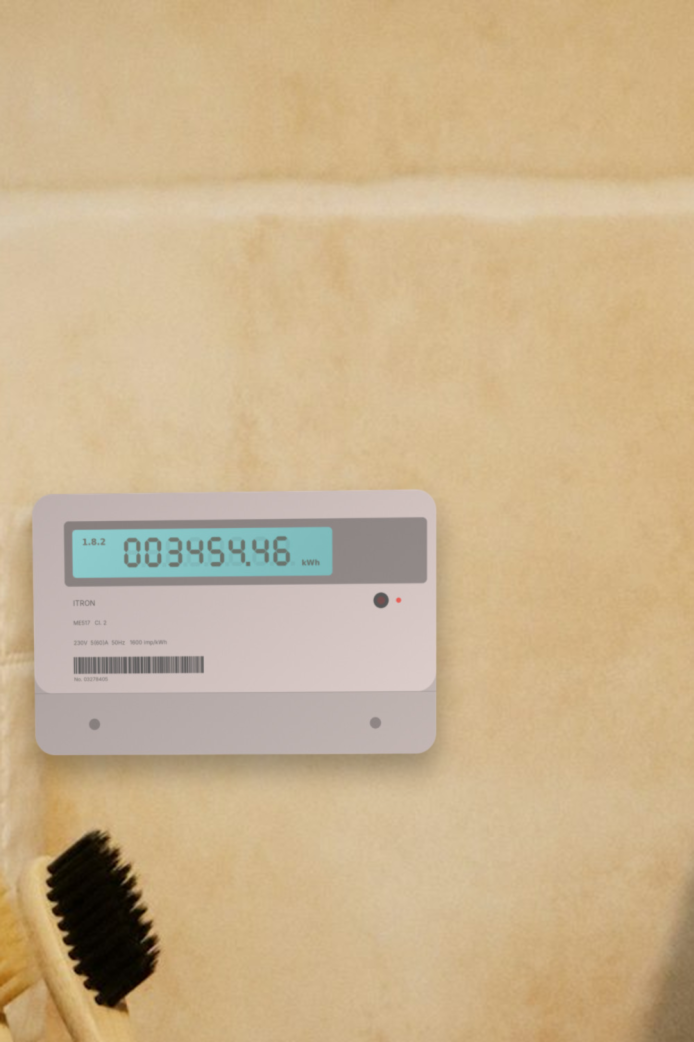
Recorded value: 3454.46,kWh
